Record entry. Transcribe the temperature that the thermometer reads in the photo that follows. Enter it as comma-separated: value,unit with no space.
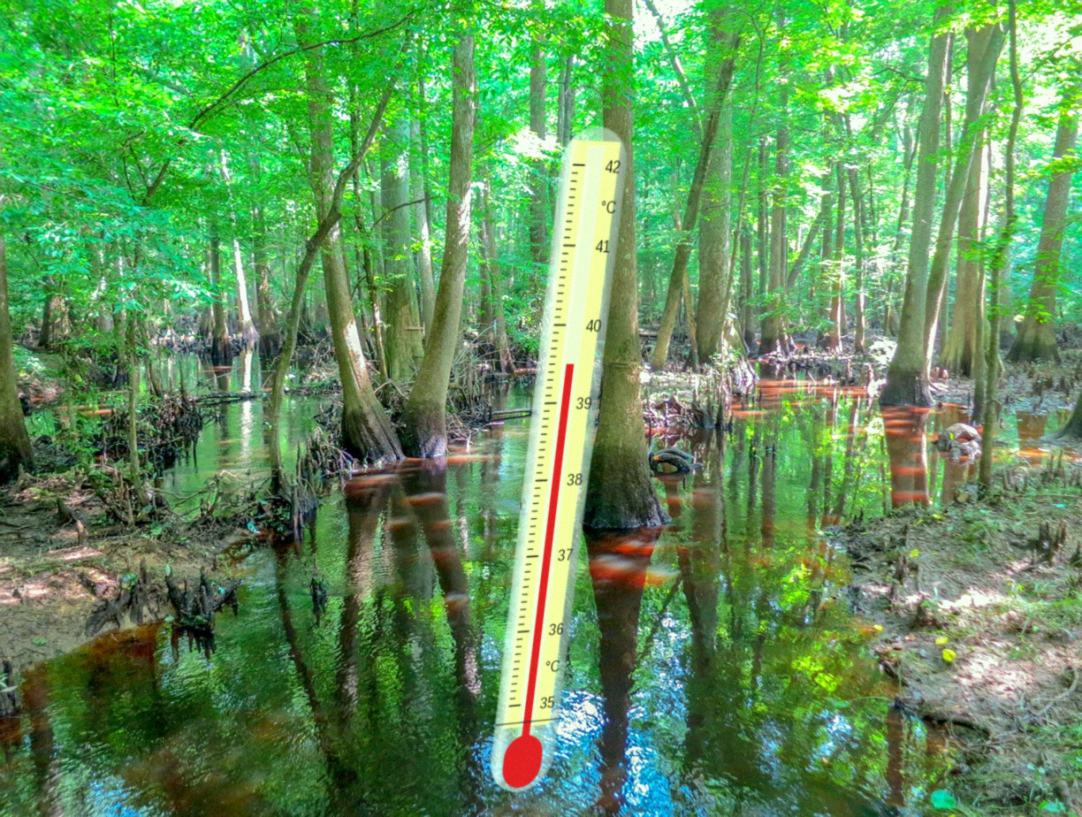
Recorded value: 39.5,°C
